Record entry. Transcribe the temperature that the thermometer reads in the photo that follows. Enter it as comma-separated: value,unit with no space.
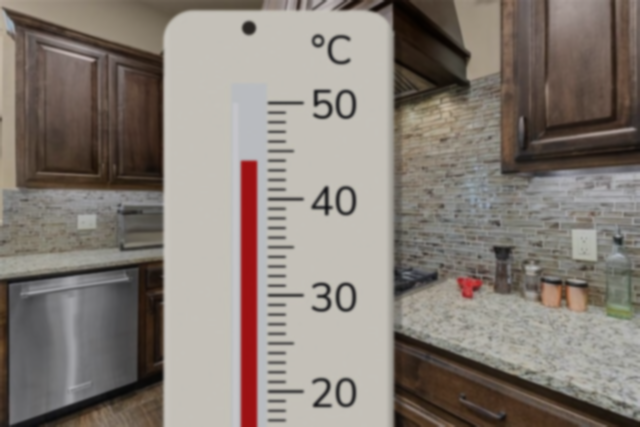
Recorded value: 44,°C
